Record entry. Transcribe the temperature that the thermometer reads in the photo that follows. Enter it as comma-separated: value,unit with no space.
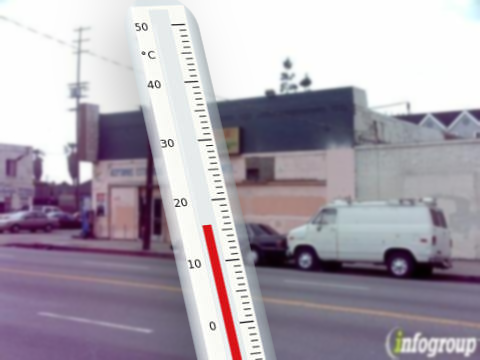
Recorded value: 16,°C
